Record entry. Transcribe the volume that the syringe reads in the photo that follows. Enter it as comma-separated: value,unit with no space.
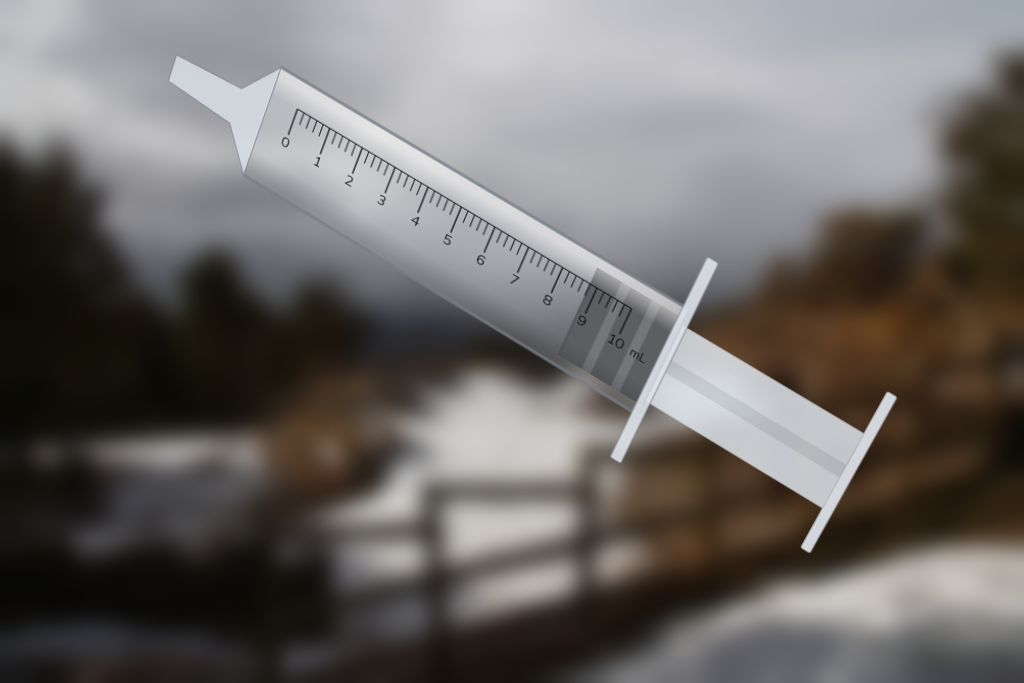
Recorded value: 8.8,mL
